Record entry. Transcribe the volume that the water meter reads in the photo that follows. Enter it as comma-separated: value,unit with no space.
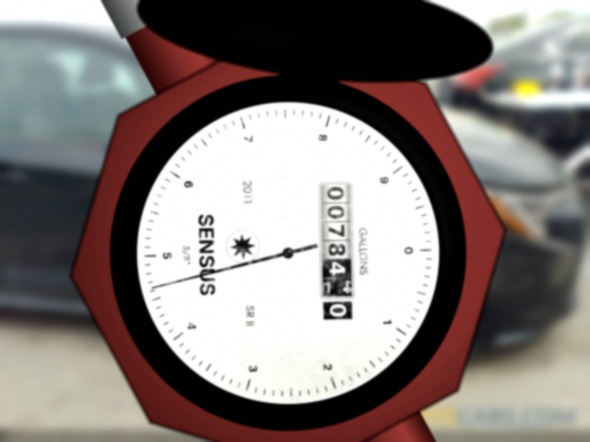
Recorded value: 78444.6,gal
